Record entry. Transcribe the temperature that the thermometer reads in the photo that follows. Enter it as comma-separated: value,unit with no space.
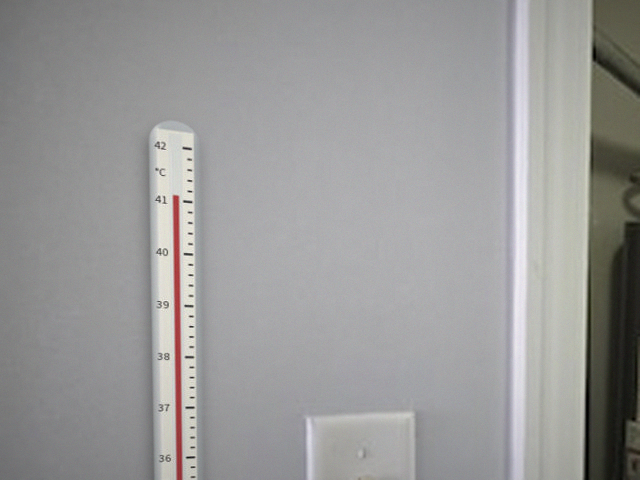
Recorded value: 41.1,°C
